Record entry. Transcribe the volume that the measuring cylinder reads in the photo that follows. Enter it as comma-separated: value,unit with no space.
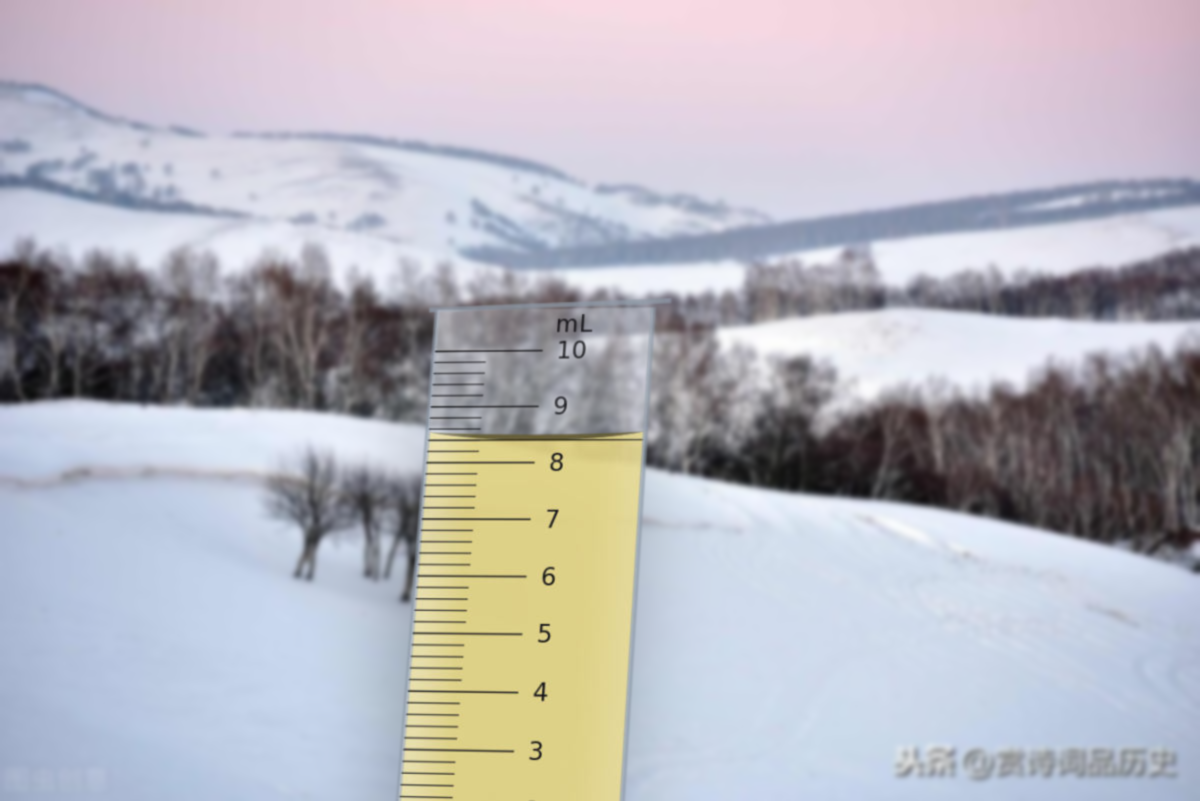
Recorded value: 8.4,mL
